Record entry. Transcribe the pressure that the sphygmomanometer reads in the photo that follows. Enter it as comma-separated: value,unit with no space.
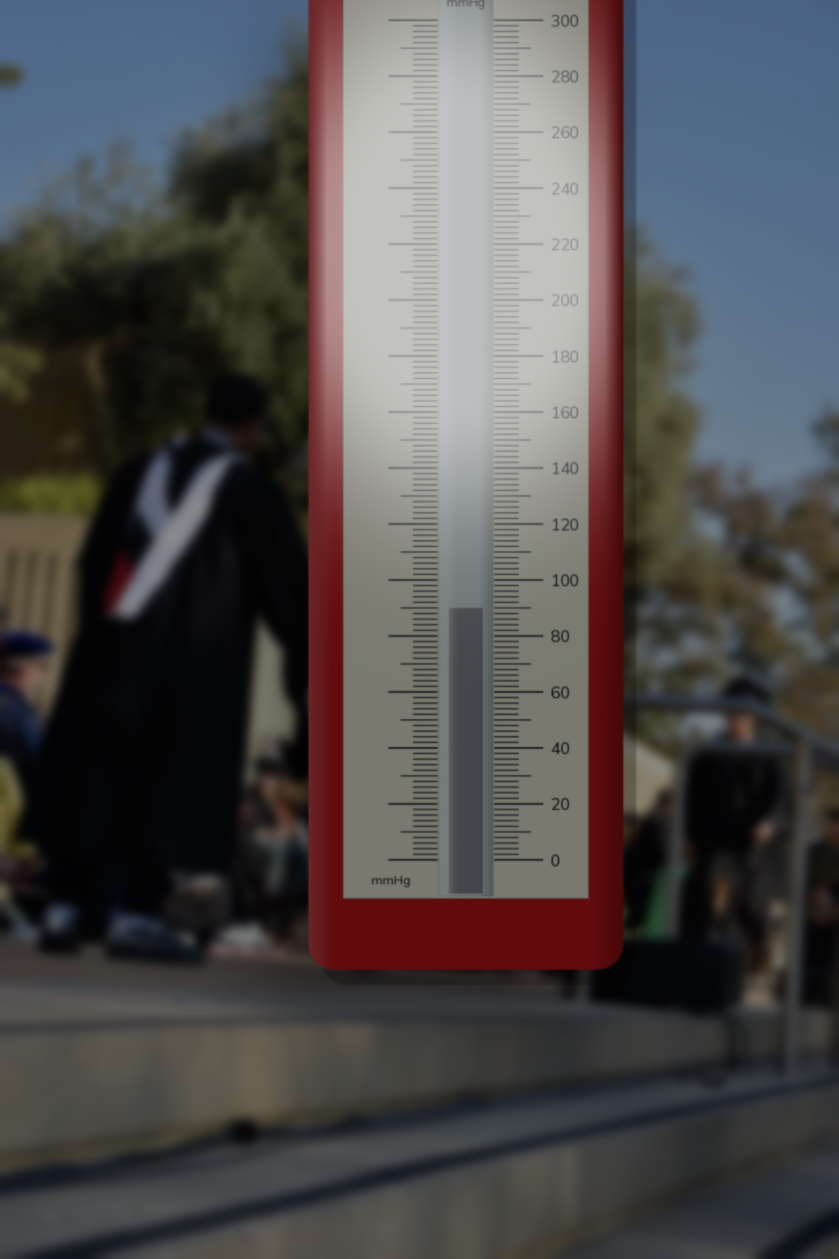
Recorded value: 90,mmHg
